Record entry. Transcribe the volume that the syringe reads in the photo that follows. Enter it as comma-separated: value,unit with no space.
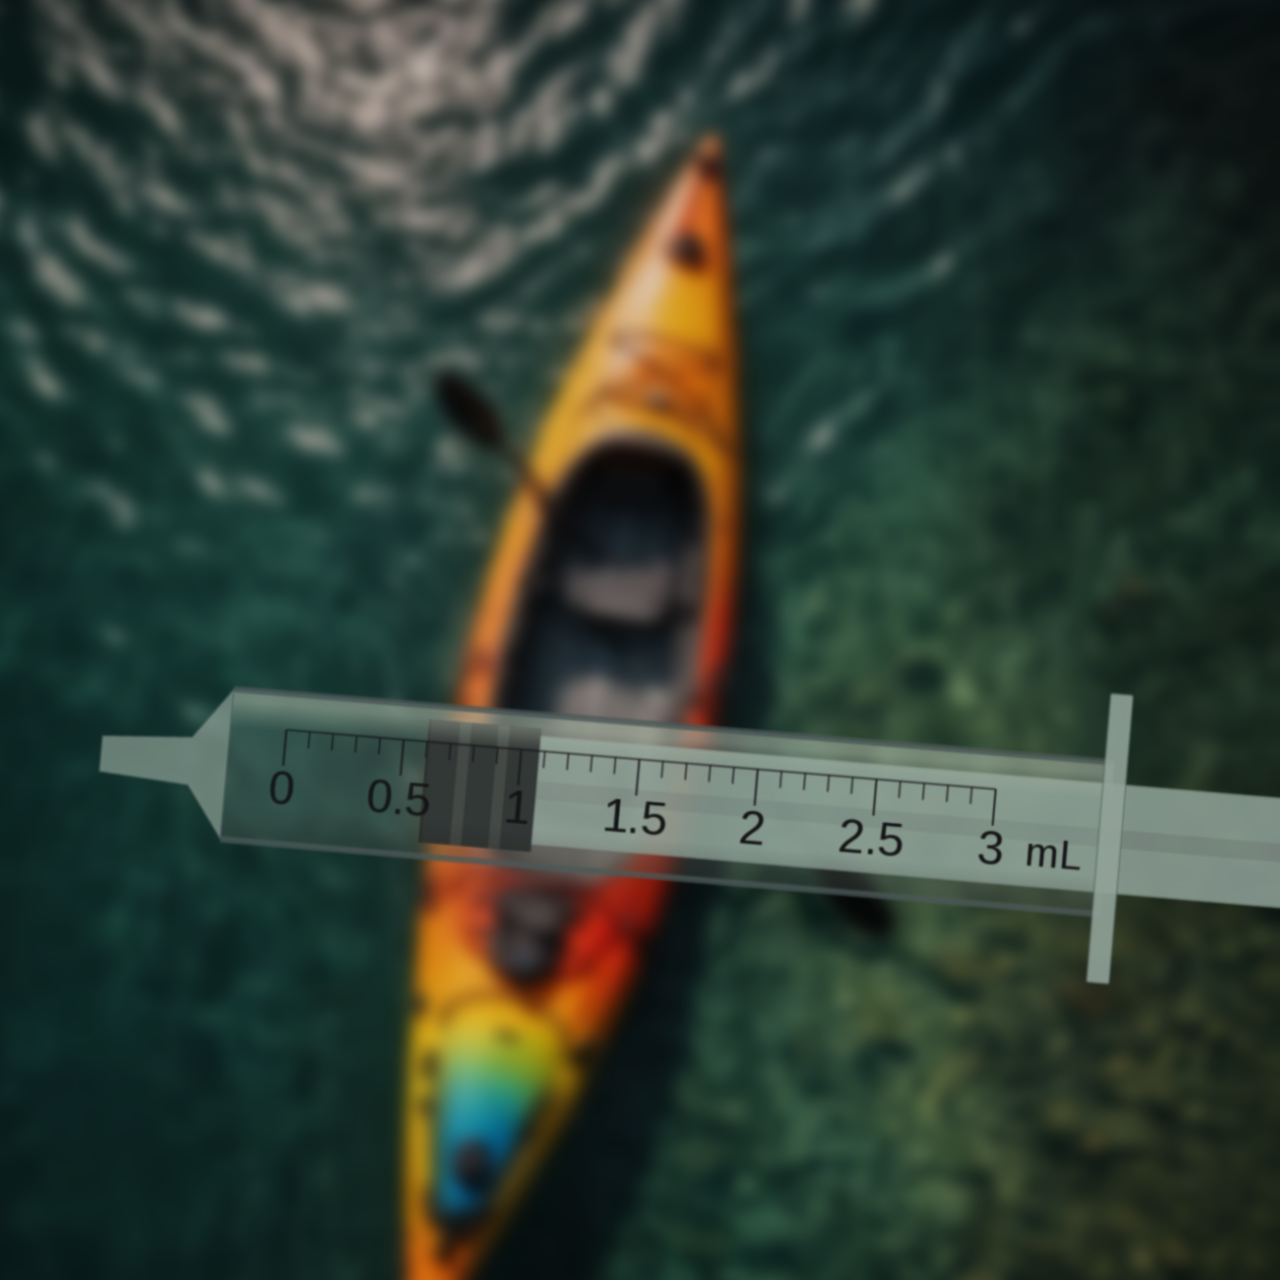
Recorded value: 0.6,mL
